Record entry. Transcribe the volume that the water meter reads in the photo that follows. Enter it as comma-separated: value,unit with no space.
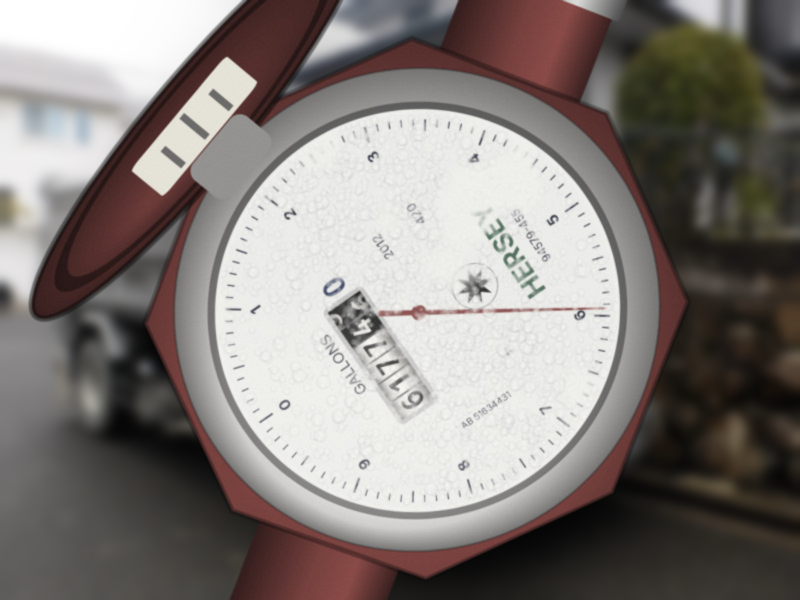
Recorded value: 6177455.9,gal
